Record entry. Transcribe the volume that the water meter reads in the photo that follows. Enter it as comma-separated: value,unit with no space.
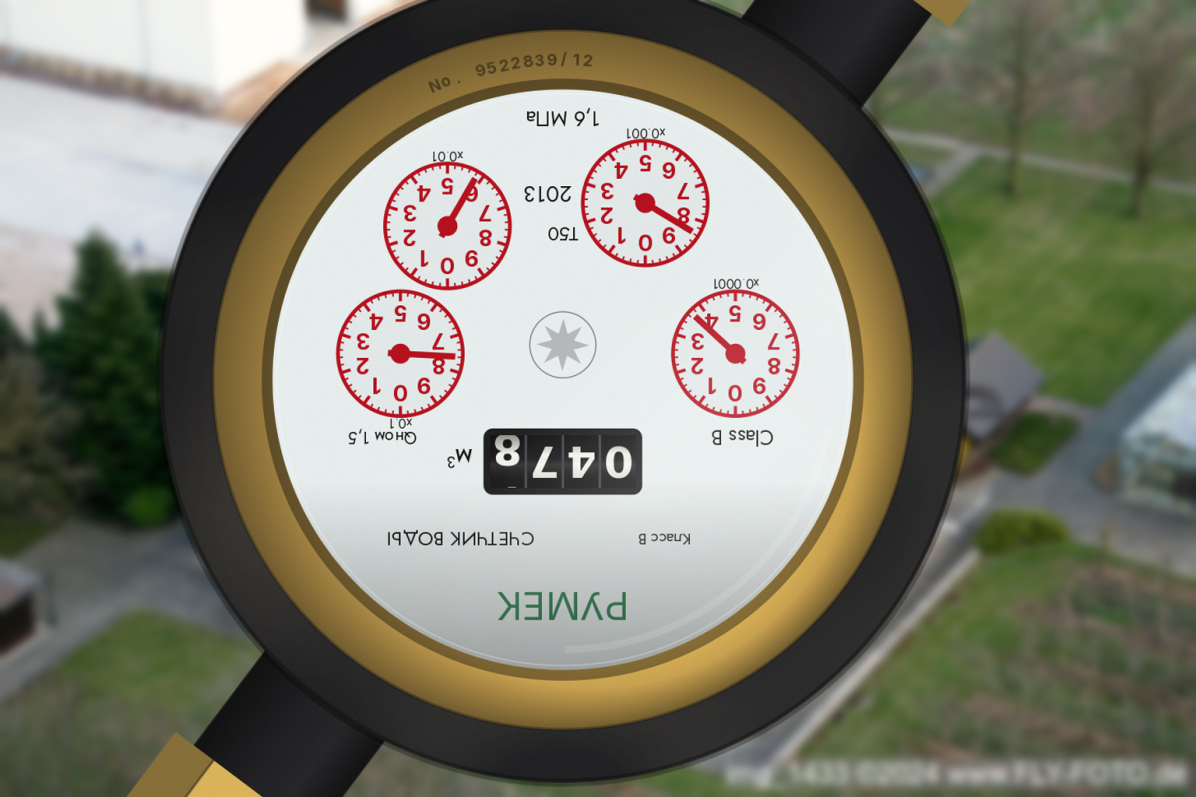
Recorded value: 477.7583,m³
